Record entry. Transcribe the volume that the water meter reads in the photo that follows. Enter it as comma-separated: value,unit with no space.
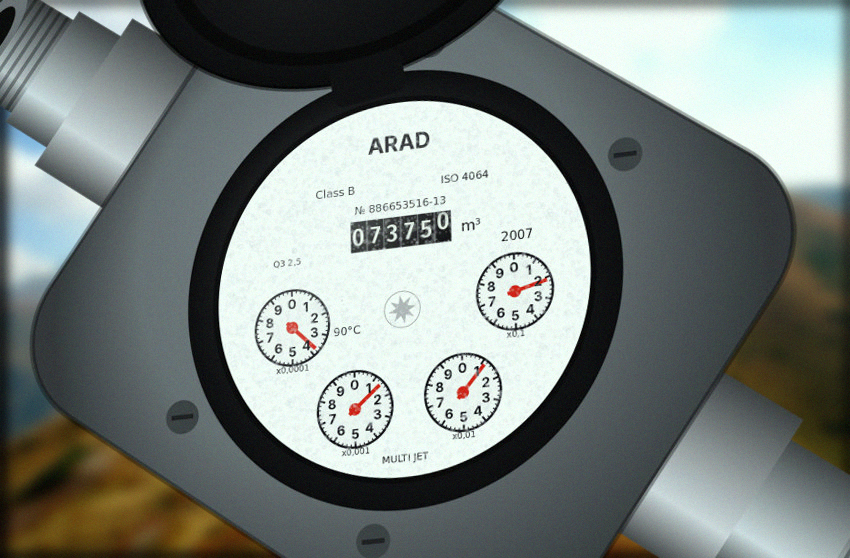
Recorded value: 73750.2113,m³
